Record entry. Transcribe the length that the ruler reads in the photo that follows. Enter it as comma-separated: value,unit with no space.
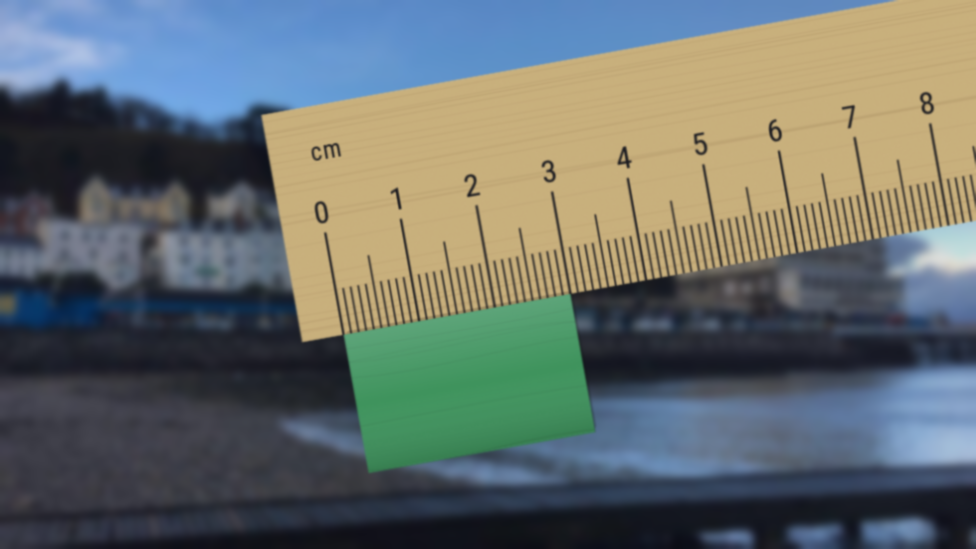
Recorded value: 3,cm
